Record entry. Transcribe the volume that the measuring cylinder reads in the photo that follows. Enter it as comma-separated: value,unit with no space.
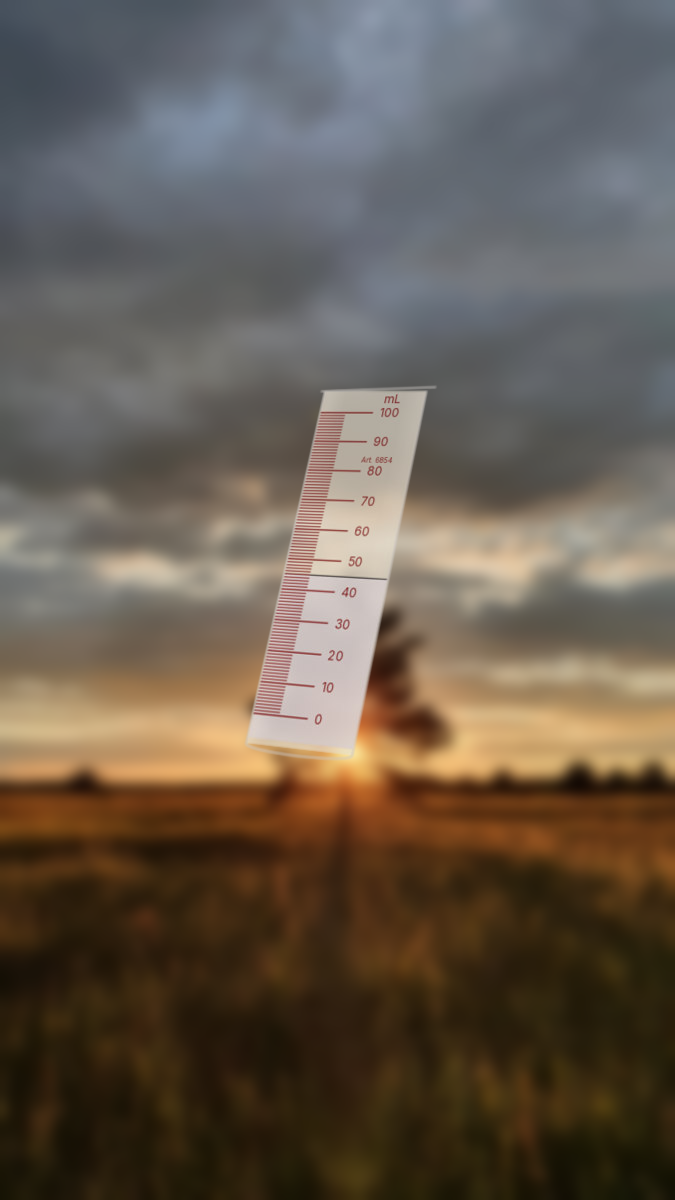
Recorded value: 45,mL
